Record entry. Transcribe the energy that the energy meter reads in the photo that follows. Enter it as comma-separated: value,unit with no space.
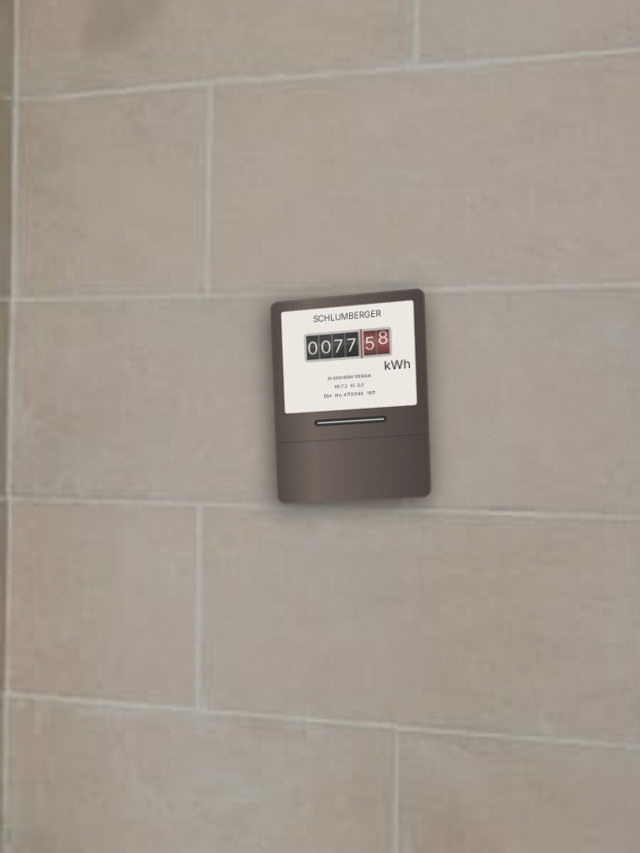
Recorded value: 77.58,kWh
